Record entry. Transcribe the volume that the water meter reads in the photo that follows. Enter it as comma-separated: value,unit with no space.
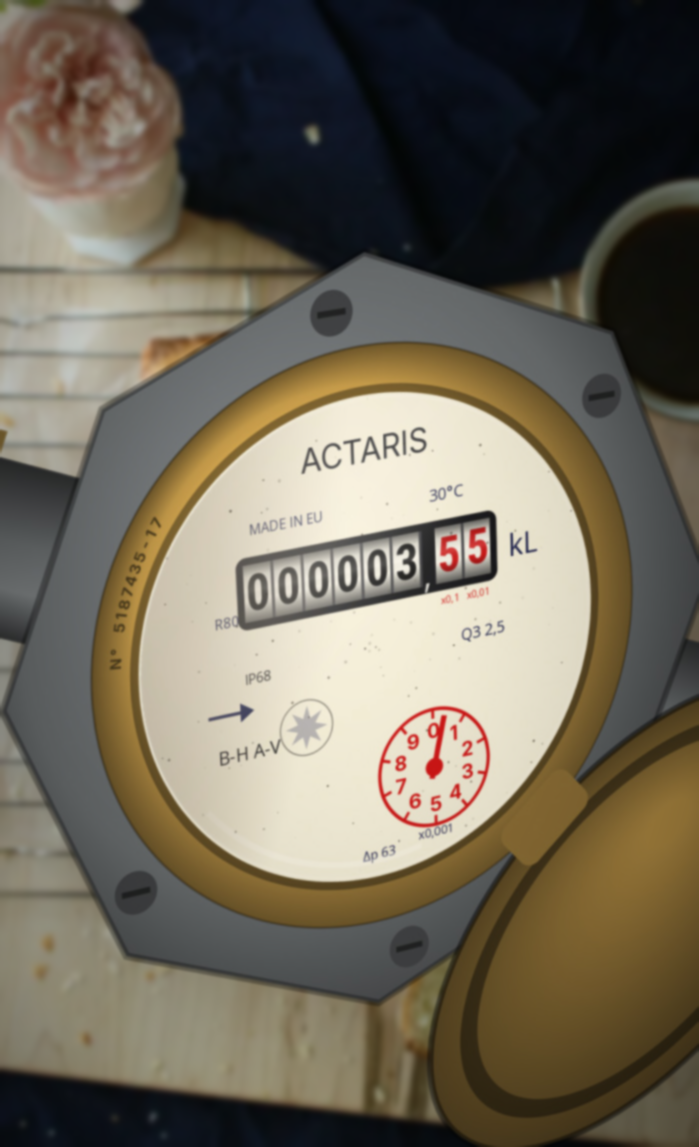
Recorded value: 3.550,kL
